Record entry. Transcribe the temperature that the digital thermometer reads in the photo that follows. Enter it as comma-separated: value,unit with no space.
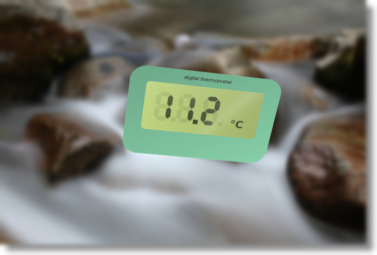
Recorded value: 11.2,°C
